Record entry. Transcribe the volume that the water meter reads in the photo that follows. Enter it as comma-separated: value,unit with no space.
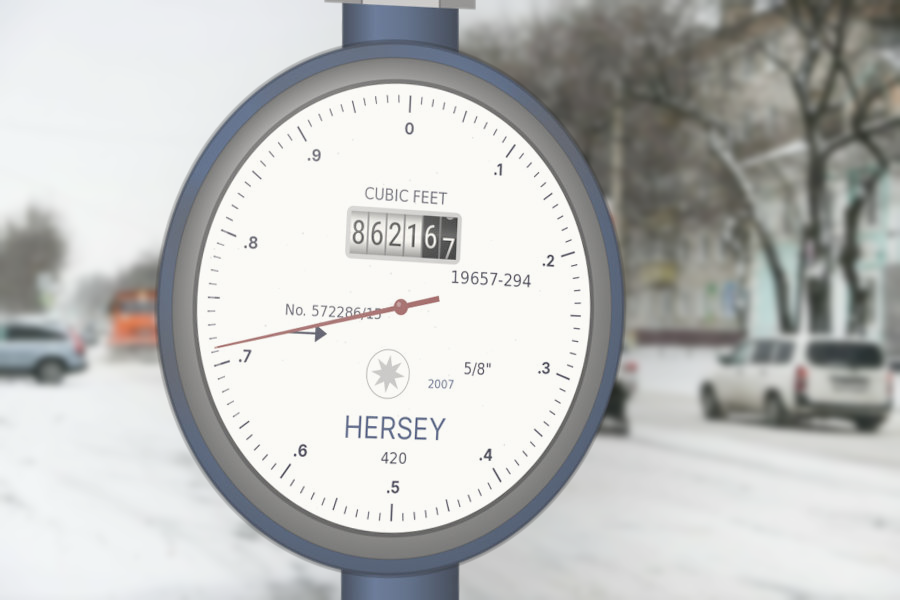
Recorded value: 862166.71,ft³
